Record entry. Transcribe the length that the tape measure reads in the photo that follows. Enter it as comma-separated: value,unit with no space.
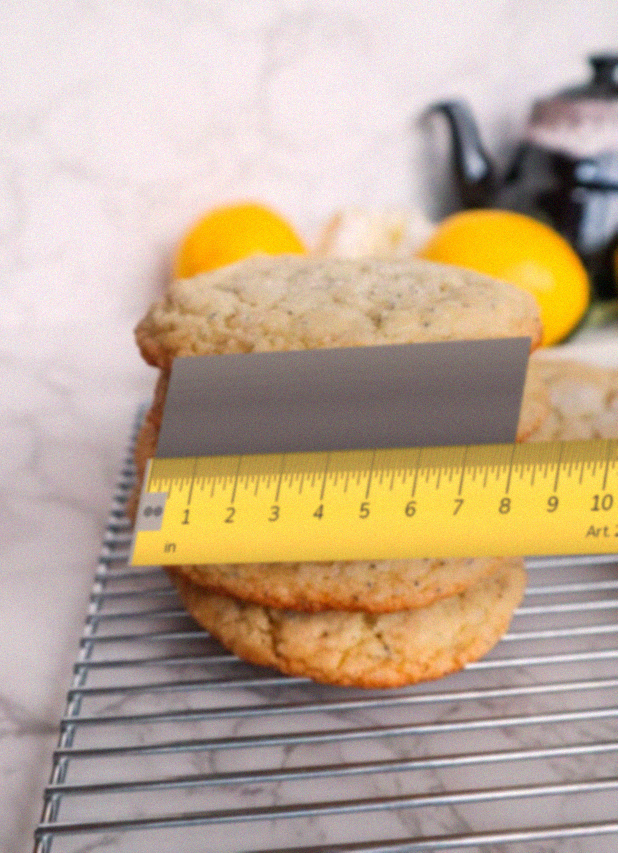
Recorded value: 8,in
